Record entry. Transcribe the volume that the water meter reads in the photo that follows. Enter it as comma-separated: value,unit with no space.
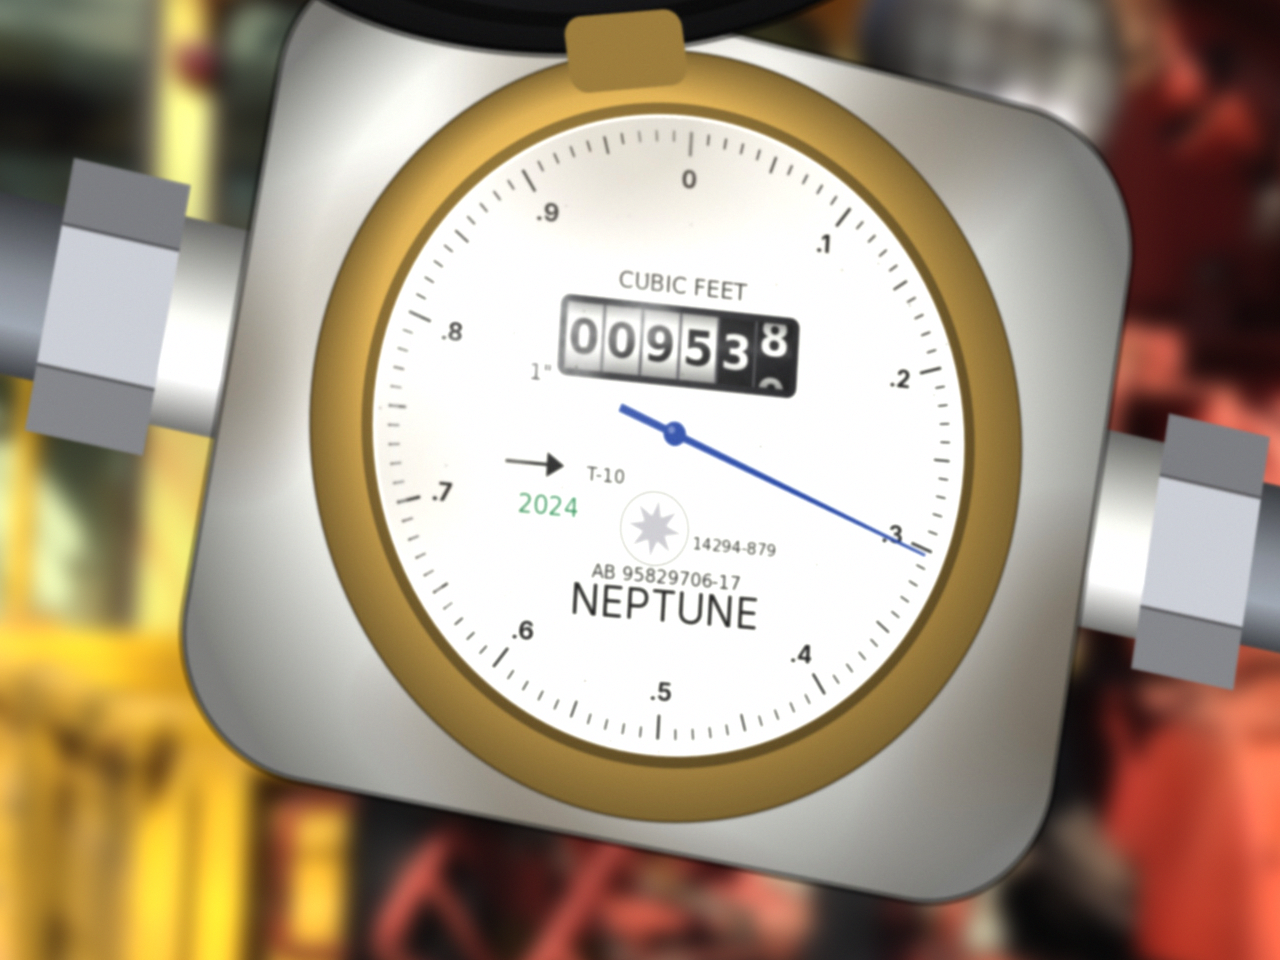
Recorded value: 9538.30,ft³
